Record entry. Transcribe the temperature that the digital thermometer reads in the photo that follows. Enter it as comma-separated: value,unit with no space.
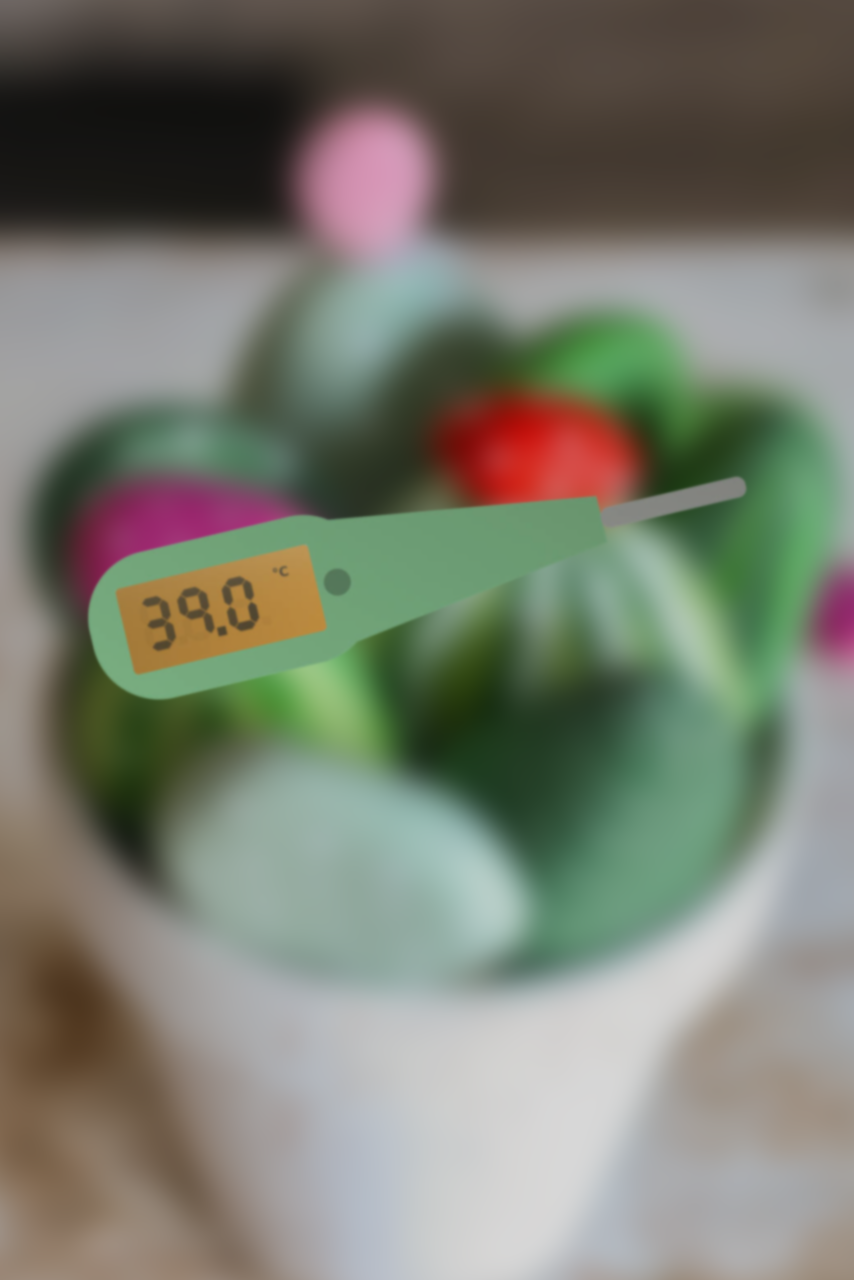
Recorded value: 39.0,°C
